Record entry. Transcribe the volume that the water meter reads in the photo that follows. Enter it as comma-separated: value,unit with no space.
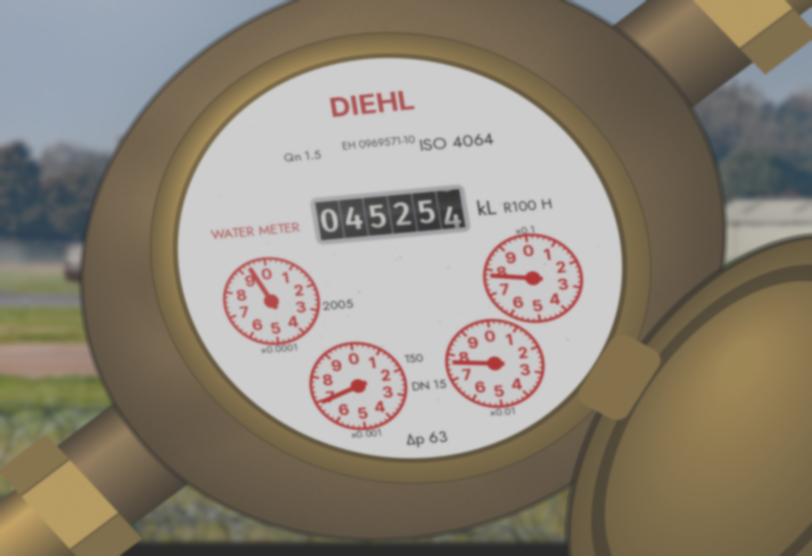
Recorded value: 45253.7769,kL
